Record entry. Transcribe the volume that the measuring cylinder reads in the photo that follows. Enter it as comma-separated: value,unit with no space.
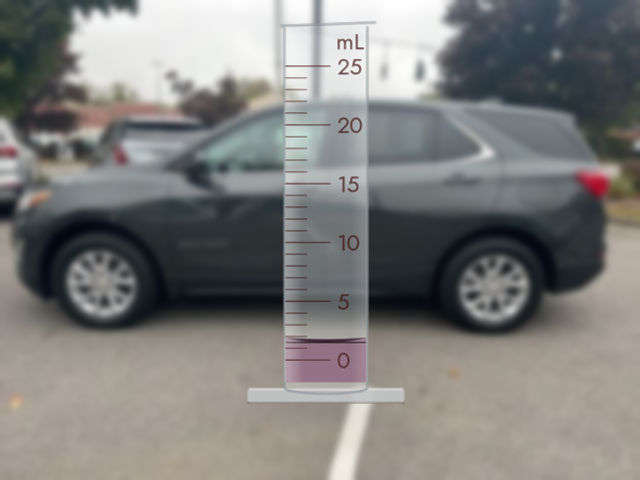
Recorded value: 1.5,mL
